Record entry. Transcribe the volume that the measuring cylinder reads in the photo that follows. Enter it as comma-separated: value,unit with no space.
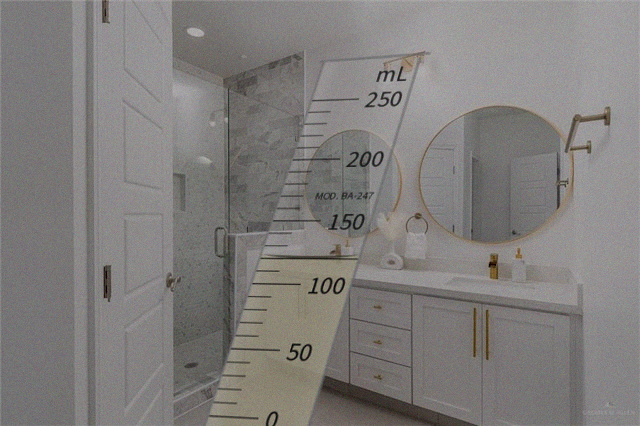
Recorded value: 120,mL
